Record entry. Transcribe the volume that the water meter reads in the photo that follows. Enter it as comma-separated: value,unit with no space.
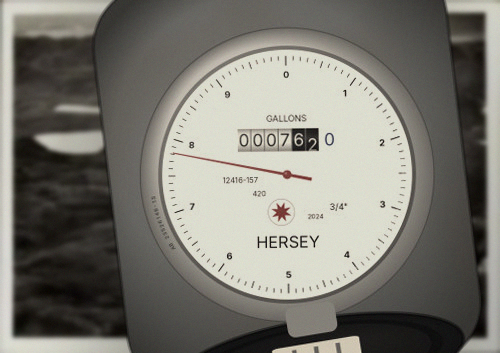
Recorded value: 7617.8,gal
